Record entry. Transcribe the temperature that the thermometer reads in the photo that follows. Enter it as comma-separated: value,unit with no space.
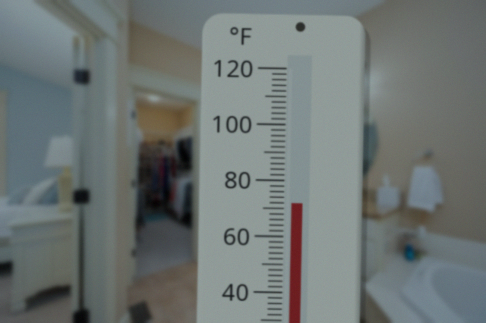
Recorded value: 72,°F
